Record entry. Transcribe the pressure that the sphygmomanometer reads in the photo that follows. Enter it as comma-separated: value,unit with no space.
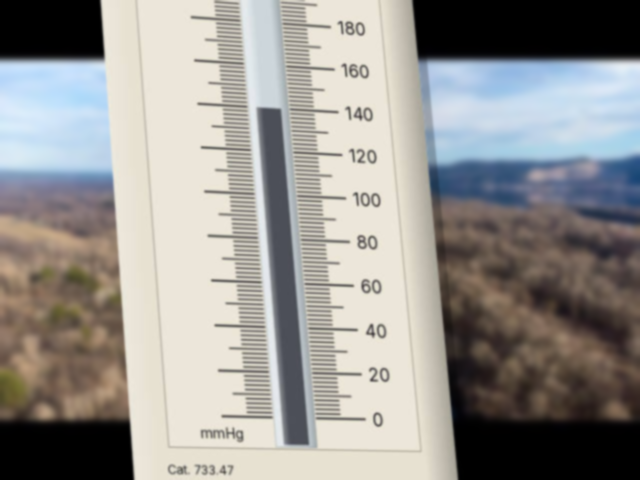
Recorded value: 140,mmHg
